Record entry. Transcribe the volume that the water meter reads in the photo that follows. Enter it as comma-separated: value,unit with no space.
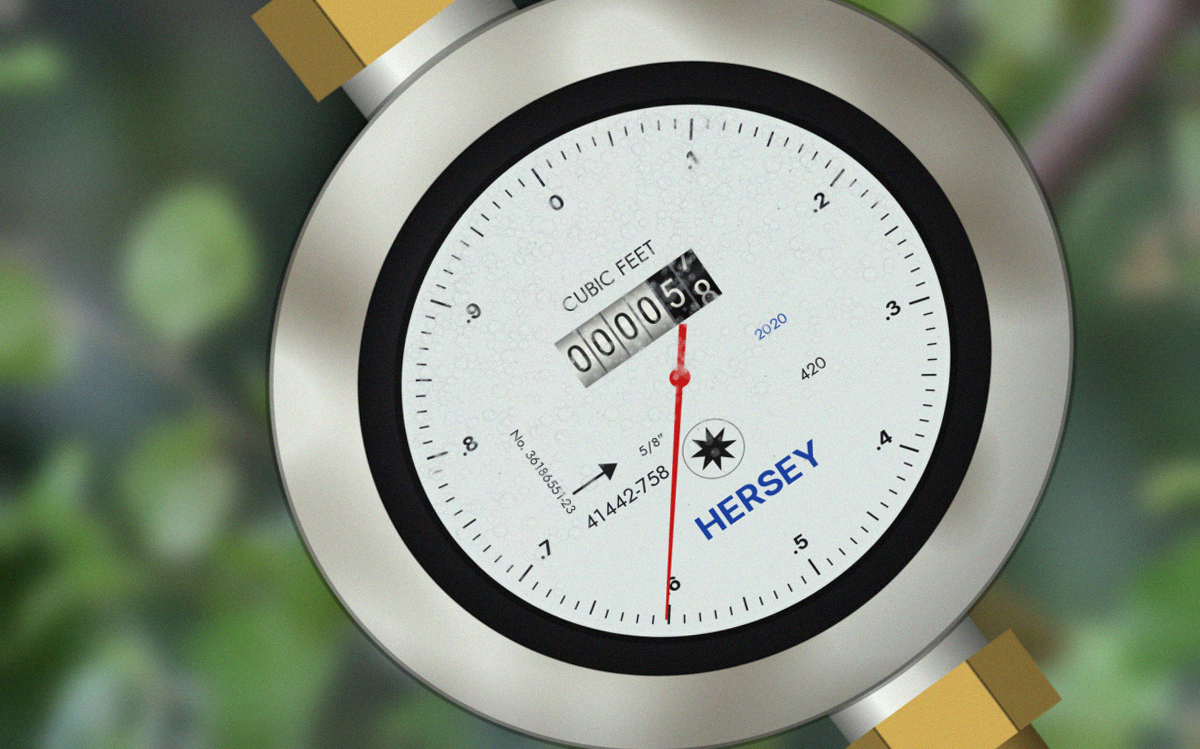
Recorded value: 57.60,ft³
